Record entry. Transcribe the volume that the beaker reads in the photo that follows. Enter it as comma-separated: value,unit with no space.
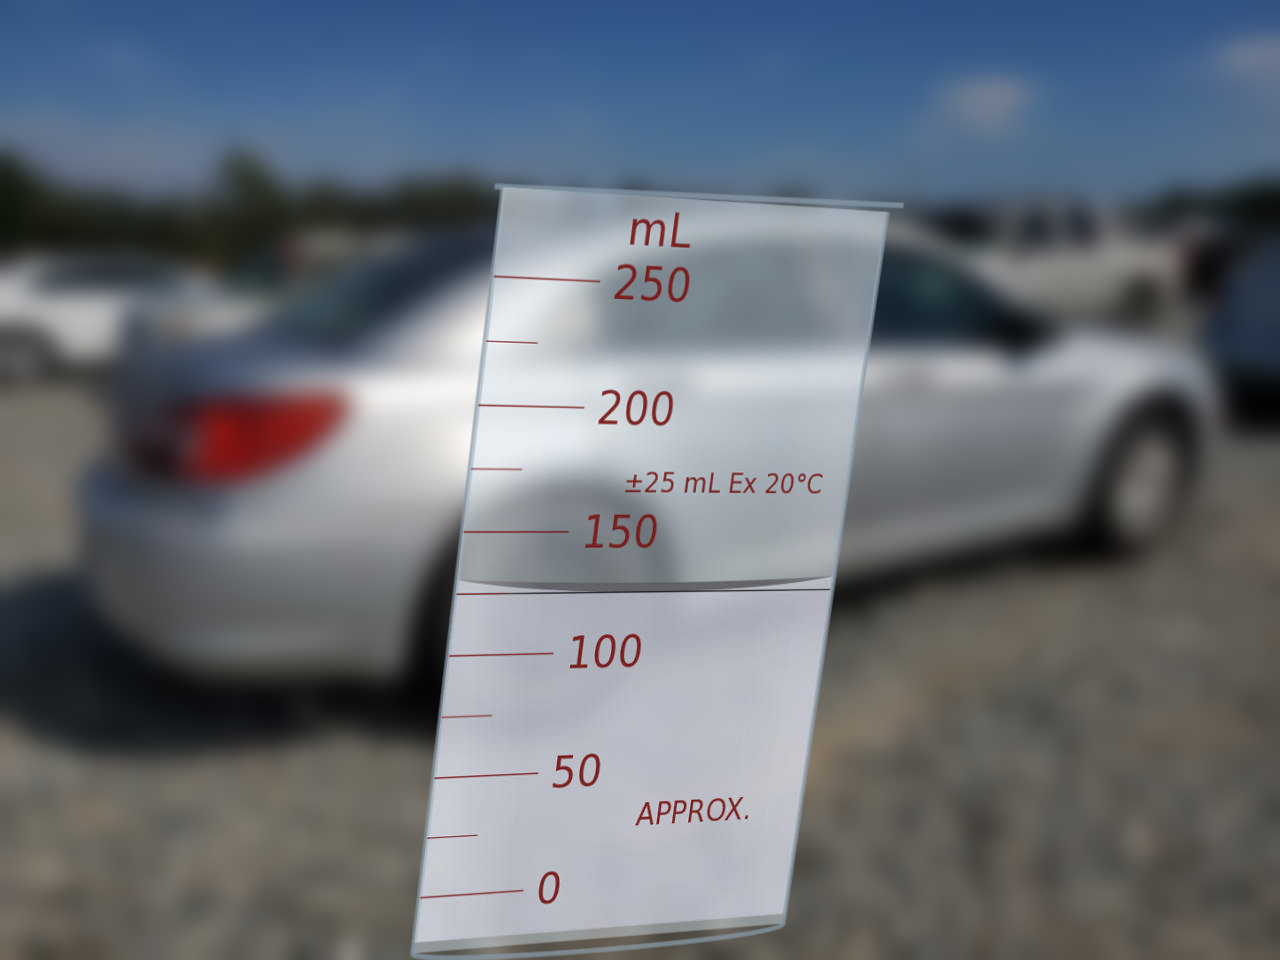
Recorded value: 125,mL
